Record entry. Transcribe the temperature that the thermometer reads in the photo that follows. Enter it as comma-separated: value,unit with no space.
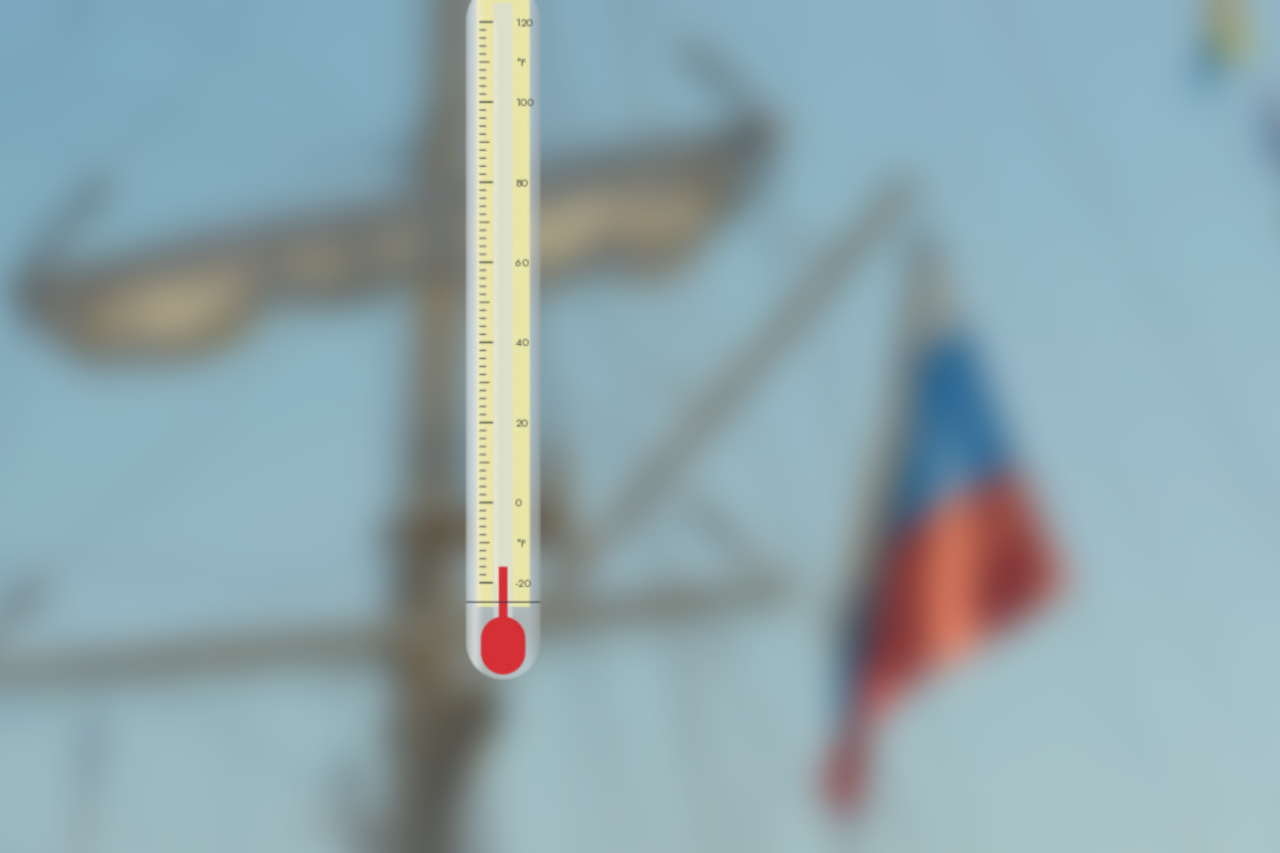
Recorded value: -16,°F
